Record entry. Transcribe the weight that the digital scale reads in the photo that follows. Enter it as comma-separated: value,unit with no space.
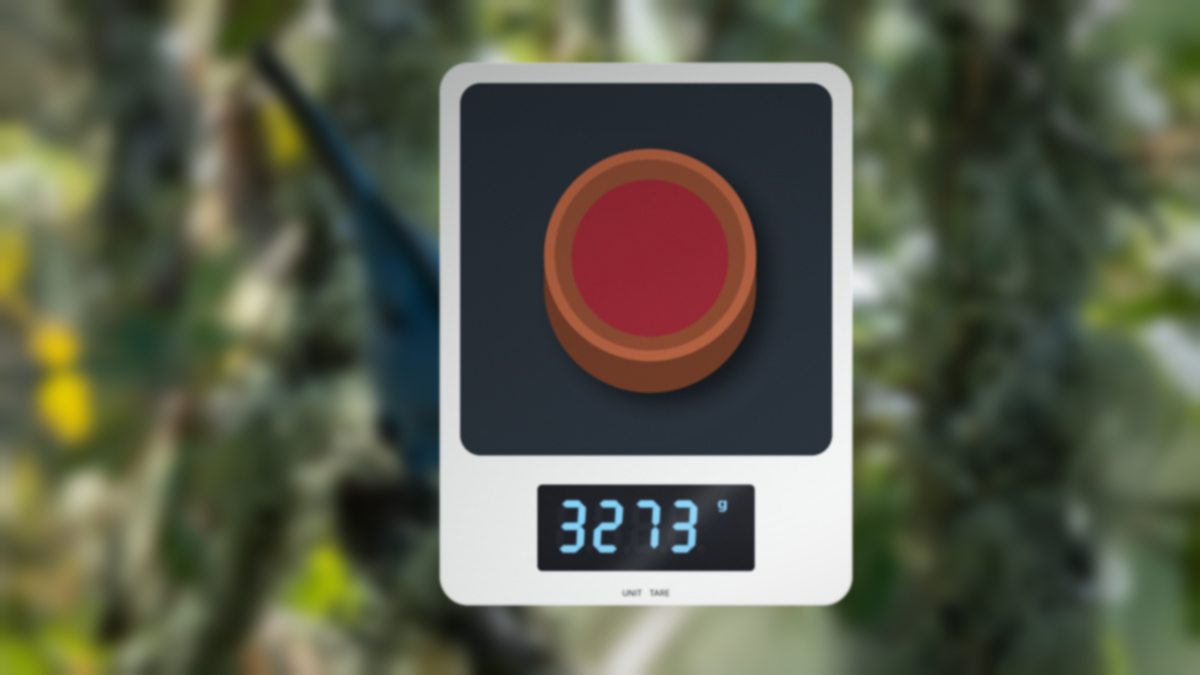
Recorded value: 3273,g
